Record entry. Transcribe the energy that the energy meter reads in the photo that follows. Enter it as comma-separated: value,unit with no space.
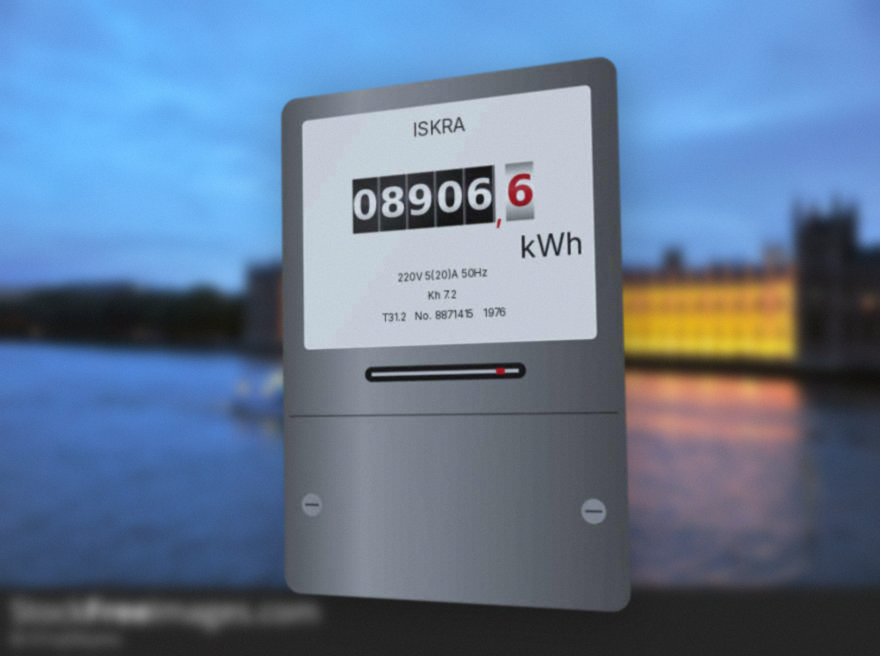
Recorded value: 8906.6,kWh
